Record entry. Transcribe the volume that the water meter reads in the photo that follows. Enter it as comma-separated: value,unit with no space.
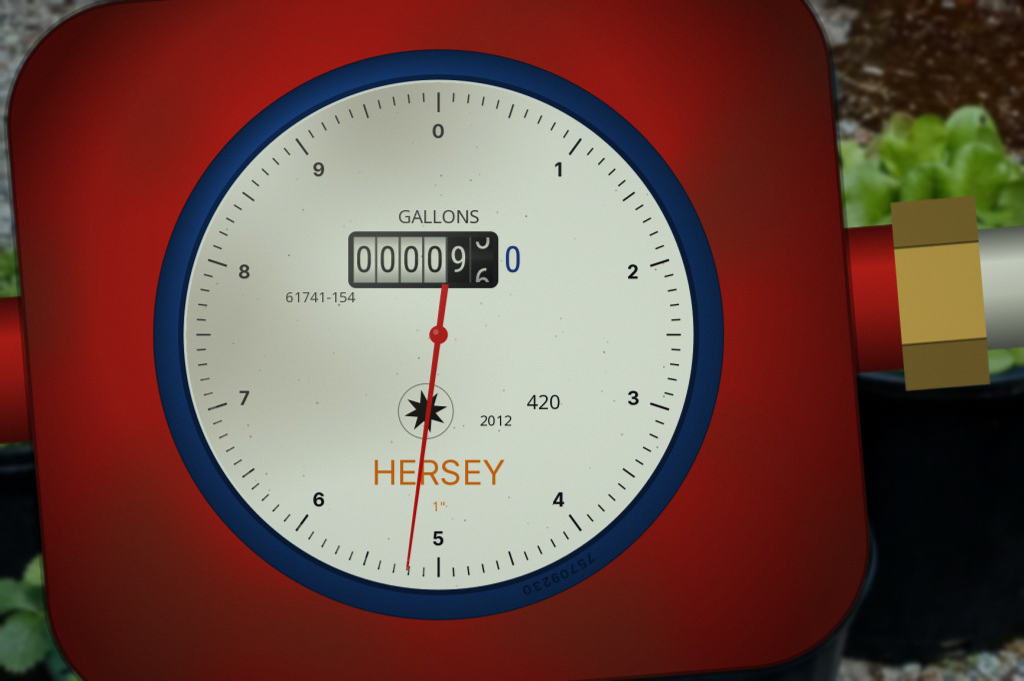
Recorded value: 955.2,gal
